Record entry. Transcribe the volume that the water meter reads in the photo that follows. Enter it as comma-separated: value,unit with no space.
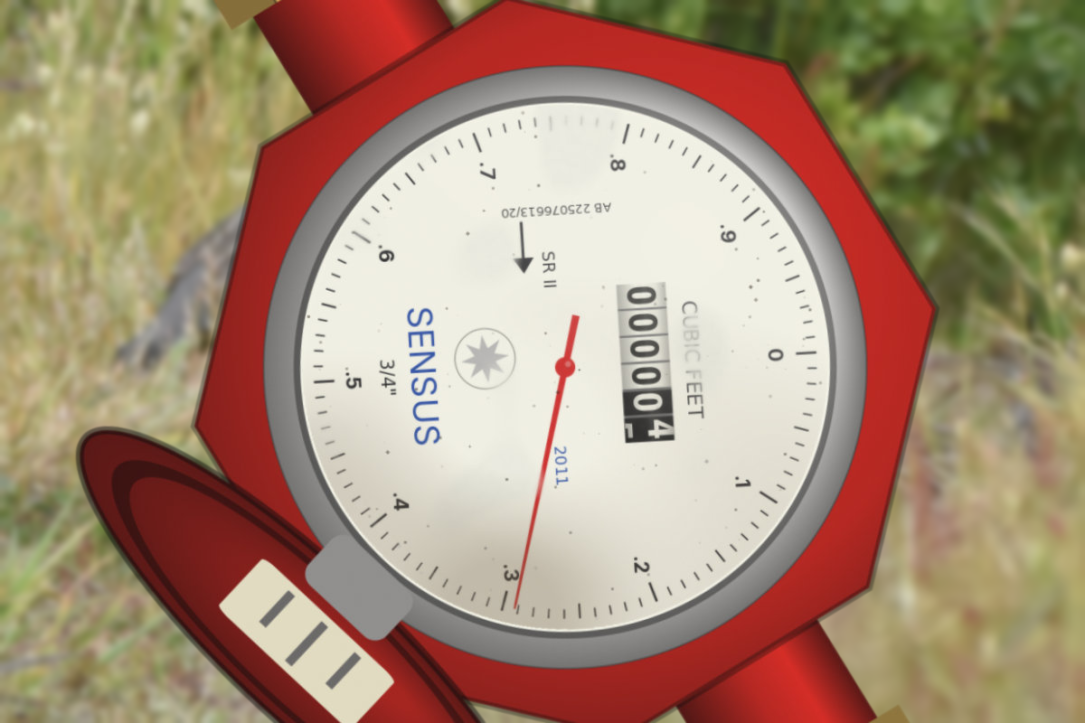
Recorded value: 4.29,ft³
